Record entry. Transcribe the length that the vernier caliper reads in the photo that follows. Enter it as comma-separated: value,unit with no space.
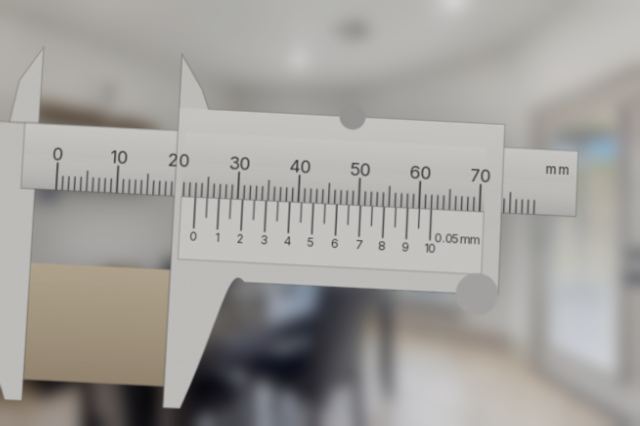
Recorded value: 23.0,mm
